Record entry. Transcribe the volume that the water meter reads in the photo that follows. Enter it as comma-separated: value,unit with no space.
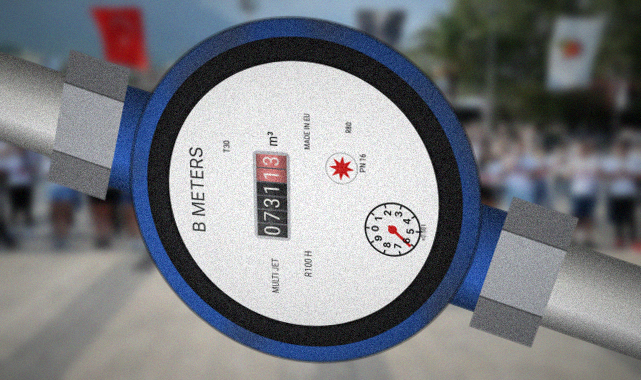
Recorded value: 731.136,m³
